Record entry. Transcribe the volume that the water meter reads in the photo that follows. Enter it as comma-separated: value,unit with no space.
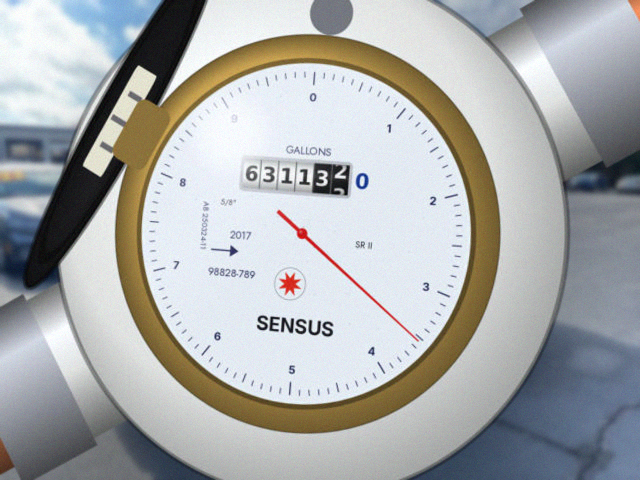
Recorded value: 6311323.5,gal
